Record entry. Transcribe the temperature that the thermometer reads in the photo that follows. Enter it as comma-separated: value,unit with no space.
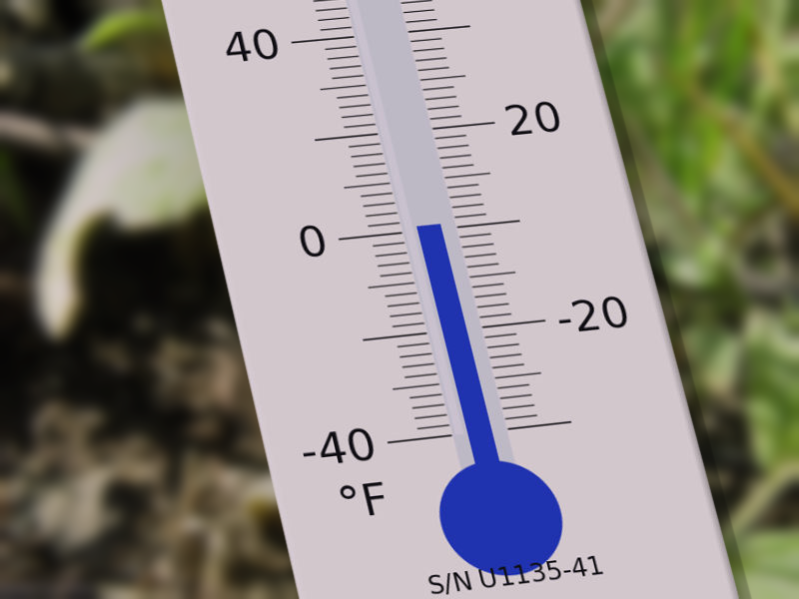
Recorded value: 1,°F
